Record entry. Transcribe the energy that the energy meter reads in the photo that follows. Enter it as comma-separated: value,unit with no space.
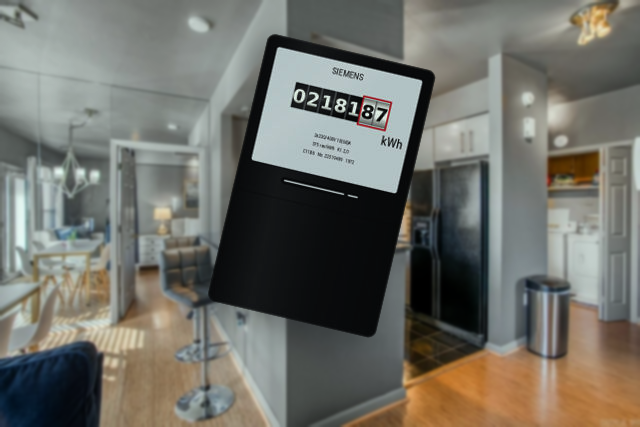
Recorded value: 2181.87,kWh
